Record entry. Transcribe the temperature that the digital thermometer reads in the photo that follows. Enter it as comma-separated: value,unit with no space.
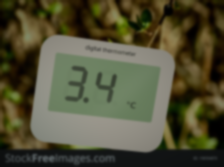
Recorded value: 3.4,°C
